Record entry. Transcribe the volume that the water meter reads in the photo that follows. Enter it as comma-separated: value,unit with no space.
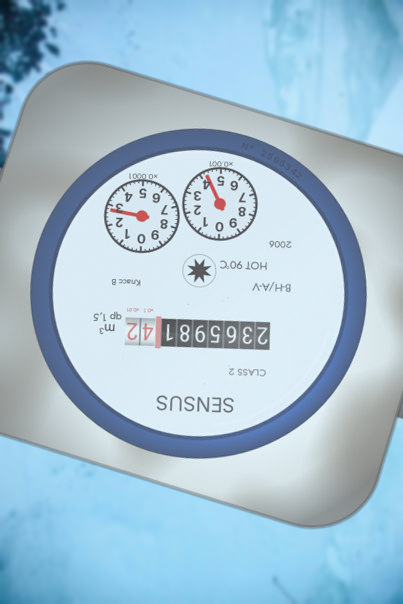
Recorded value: 2365981.4242,m³
